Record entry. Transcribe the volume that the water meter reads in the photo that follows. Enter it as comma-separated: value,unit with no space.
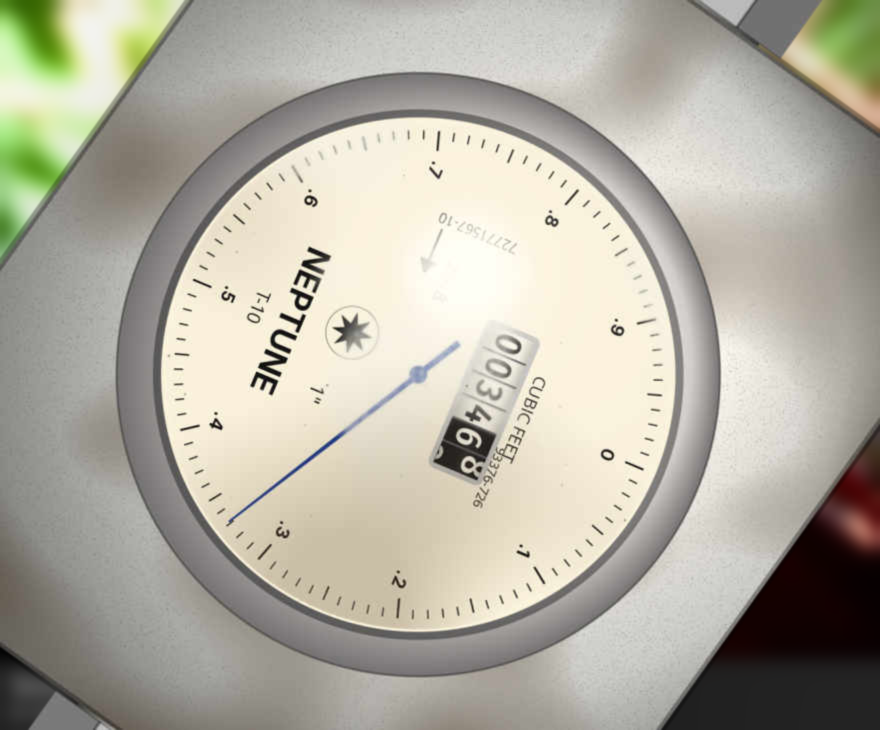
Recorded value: 3468.33,ft³
